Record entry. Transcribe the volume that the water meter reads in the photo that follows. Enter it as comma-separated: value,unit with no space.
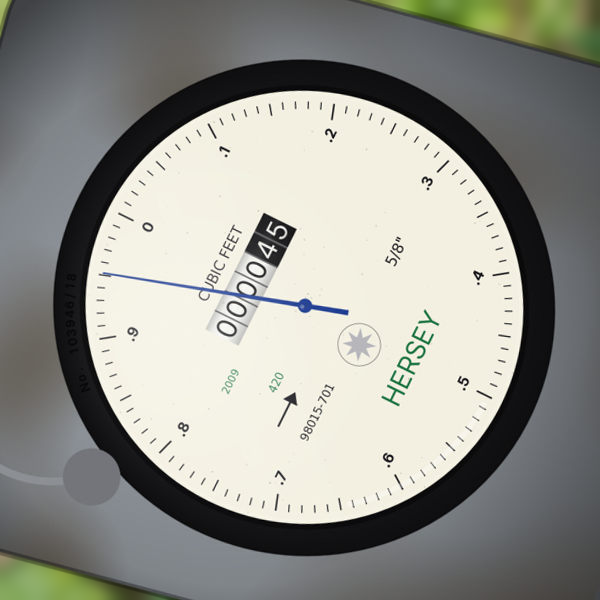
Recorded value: 44.95,ft³
